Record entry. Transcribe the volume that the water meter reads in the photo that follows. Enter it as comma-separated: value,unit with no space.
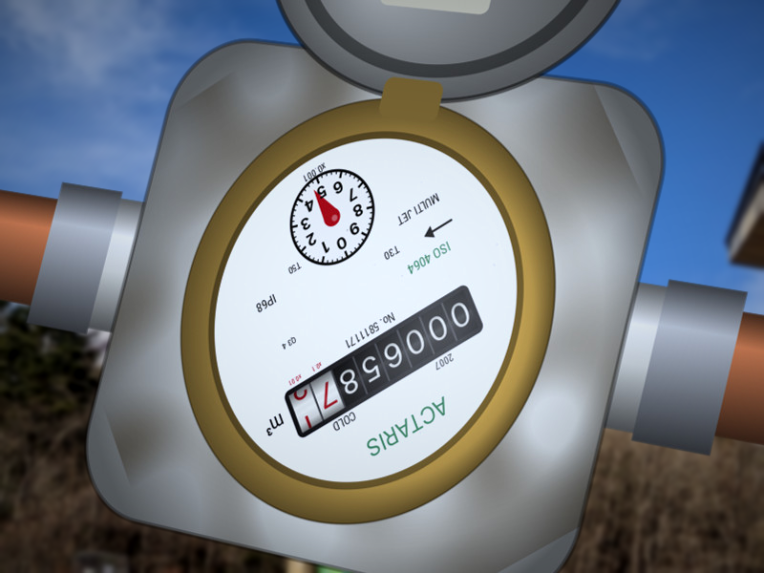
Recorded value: 658.714,m³
